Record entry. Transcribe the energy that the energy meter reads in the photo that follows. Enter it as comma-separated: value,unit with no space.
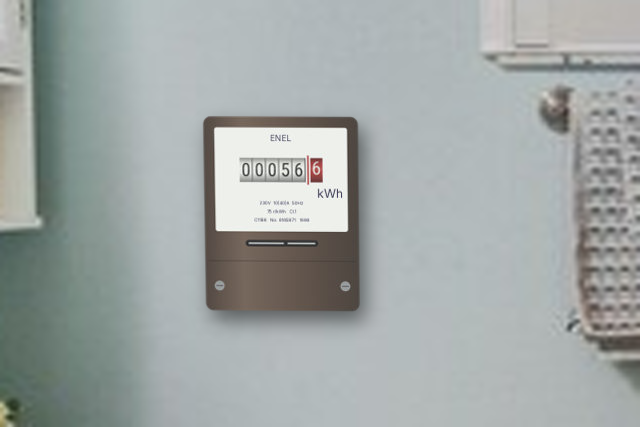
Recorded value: 56.6,kWh
